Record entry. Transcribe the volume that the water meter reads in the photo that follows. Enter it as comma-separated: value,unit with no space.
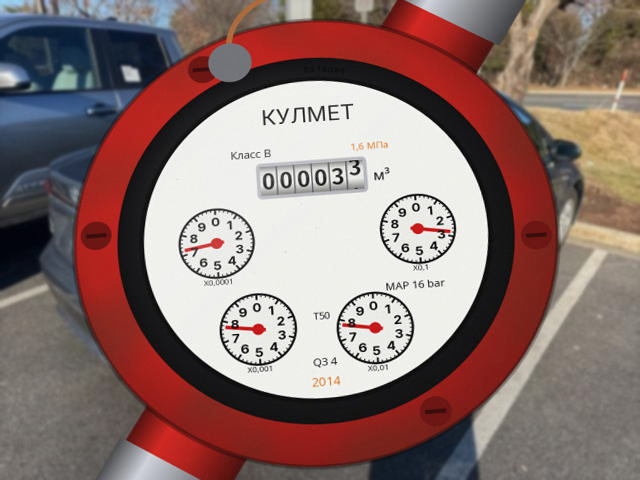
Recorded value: 33.2777,m³
